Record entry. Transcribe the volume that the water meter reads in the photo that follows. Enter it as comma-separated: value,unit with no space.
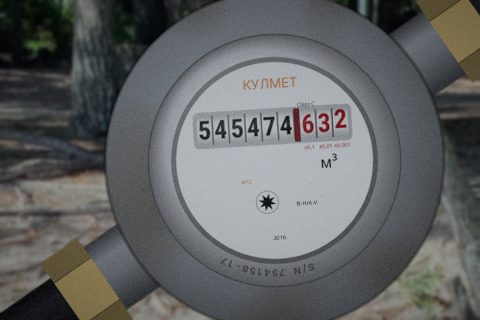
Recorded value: 545474.632,m³
